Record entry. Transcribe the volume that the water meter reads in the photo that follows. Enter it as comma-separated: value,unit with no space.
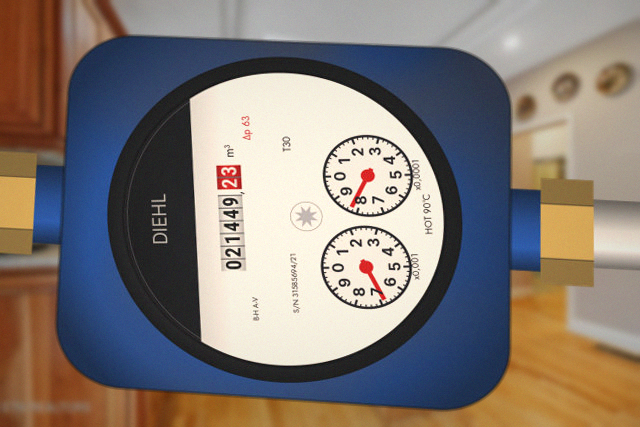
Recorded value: 21449.2368,m³
